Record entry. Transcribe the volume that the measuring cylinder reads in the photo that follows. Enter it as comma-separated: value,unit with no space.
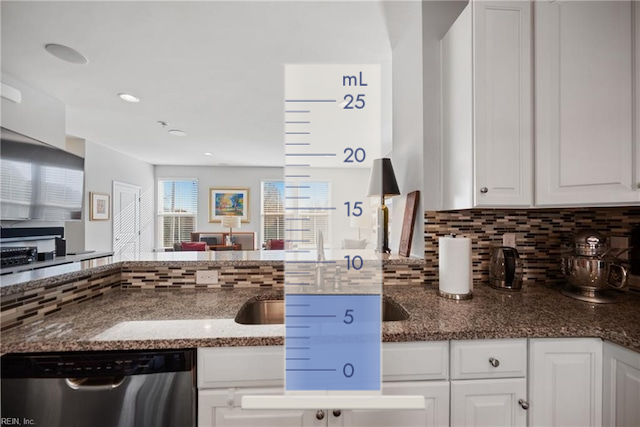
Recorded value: 7,mL
